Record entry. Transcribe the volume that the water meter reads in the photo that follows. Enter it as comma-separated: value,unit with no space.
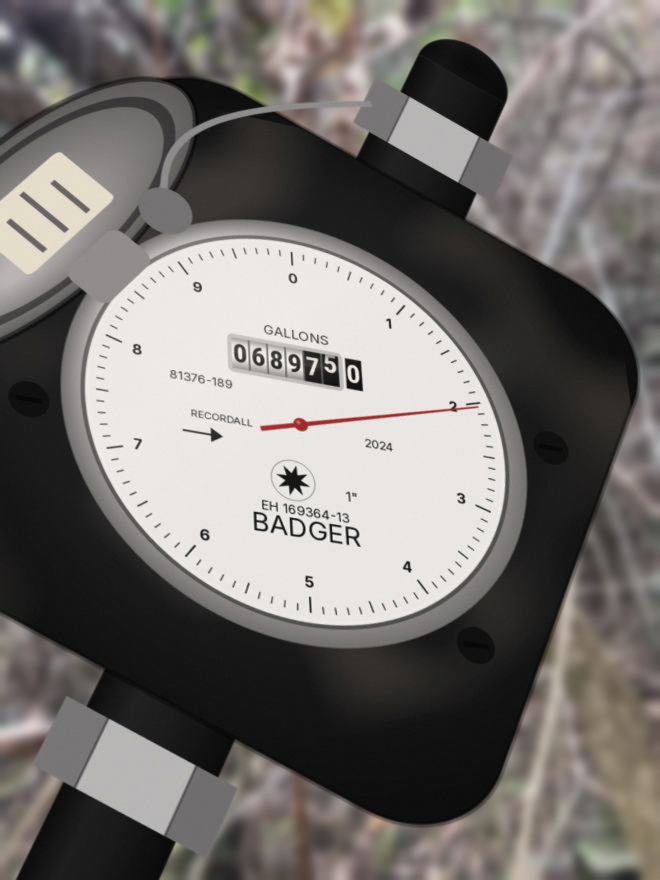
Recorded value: 689752.0,gal
